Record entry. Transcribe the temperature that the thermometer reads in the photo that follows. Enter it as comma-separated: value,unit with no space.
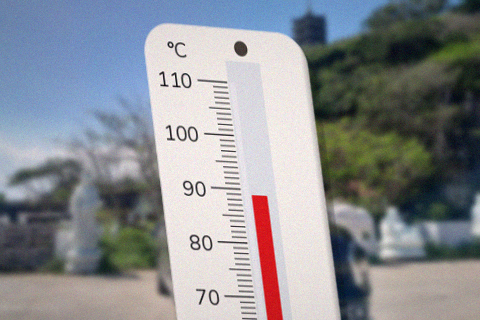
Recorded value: 89,°C
